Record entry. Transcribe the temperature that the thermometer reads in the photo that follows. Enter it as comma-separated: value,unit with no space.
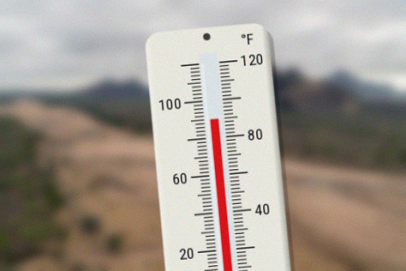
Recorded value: 90,°F
